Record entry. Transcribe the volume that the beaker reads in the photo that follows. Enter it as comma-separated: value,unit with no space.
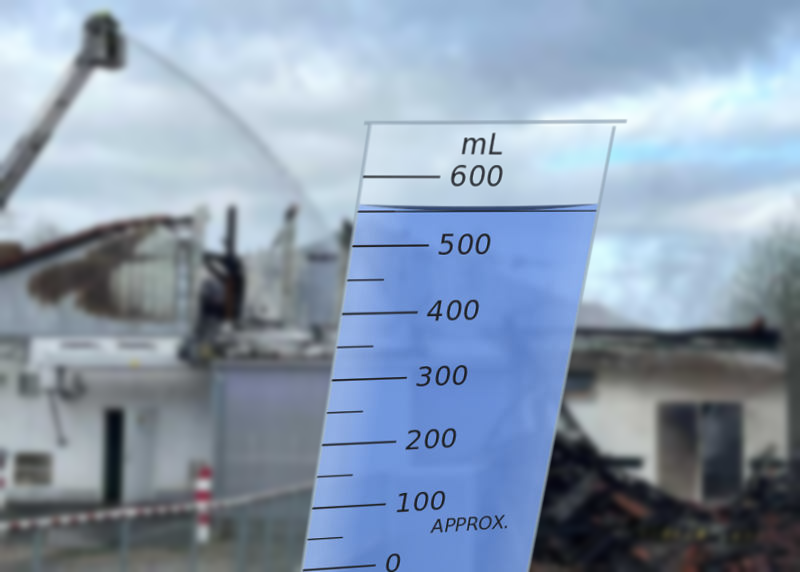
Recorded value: 550,mL
